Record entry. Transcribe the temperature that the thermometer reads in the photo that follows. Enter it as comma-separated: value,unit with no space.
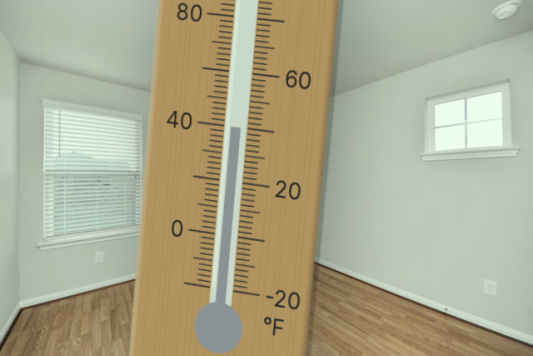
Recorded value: 40,°F
